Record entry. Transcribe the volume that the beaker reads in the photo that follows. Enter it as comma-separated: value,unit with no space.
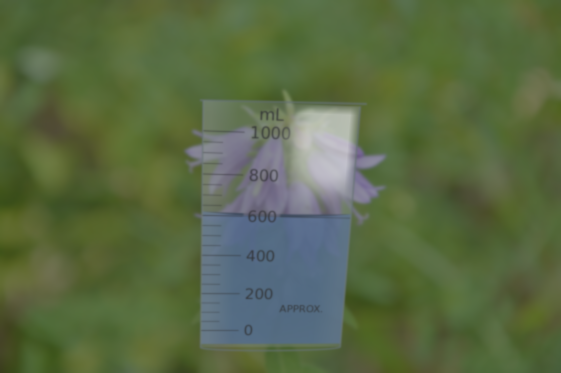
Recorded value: 600,mL
